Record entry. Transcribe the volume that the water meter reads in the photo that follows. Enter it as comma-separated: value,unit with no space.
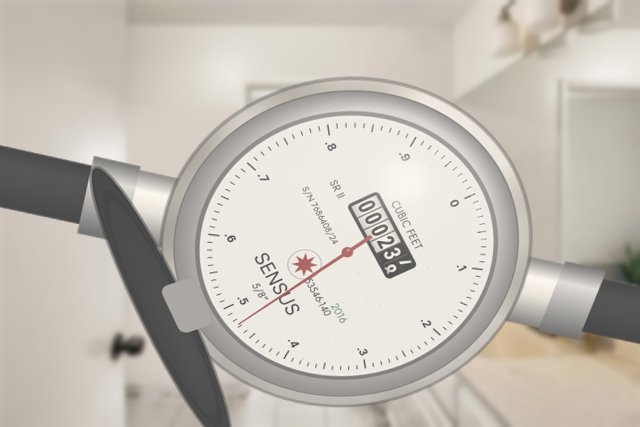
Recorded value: 237.47,ft³
